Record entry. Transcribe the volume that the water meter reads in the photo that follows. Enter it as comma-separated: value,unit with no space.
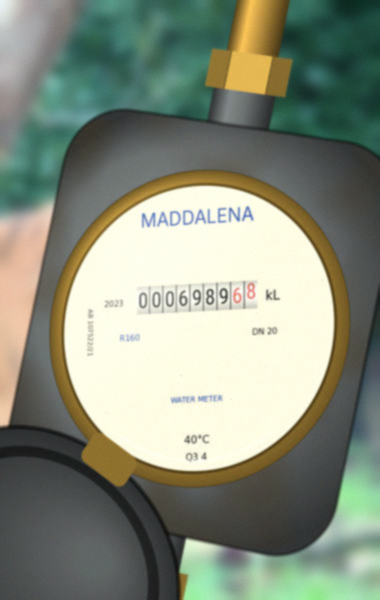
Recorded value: 6989.68,kL
